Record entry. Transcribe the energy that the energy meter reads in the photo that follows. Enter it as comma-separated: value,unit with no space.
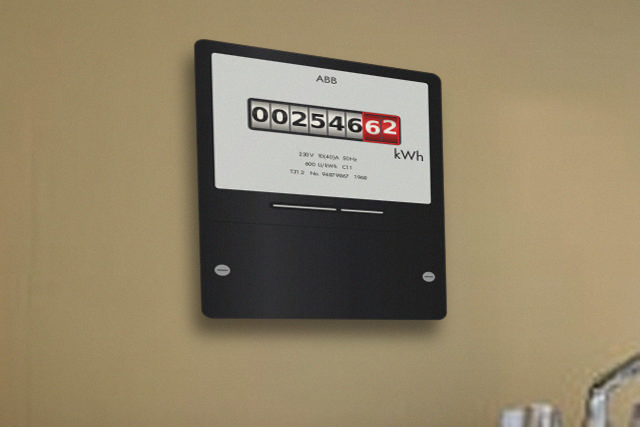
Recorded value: 2546.62,kWh
